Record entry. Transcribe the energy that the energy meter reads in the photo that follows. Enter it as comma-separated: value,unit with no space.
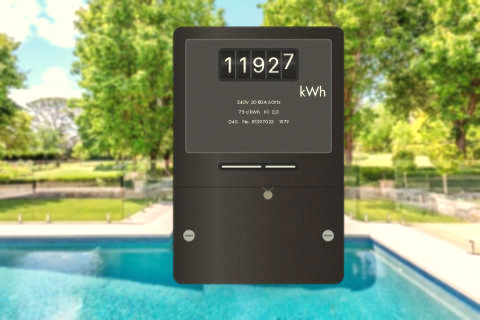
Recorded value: 11927,kWh
